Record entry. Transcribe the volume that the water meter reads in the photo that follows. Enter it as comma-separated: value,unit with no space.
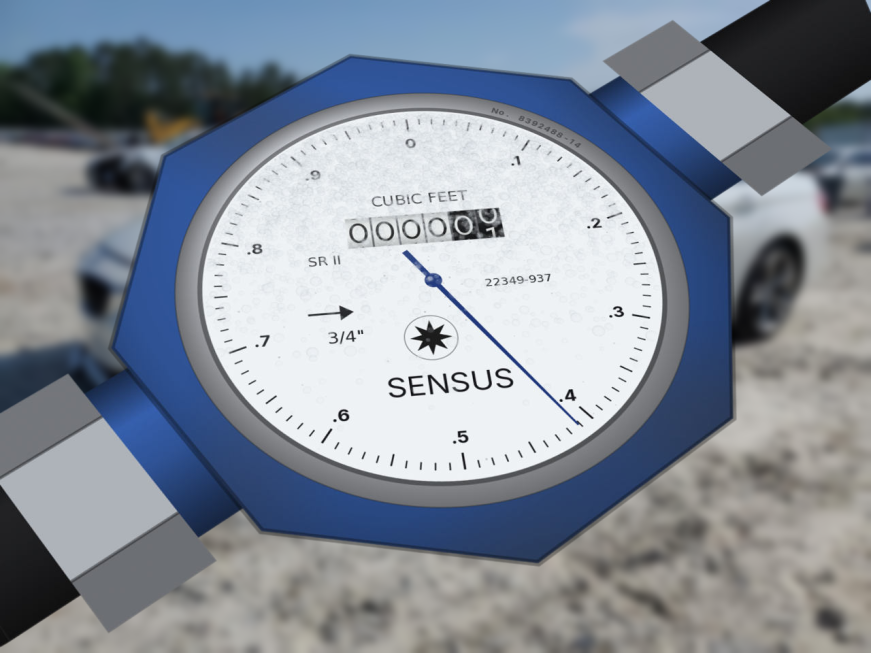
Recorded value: 0.41,ft³
